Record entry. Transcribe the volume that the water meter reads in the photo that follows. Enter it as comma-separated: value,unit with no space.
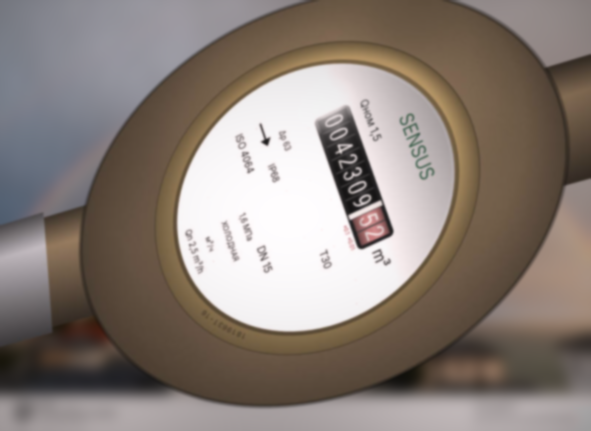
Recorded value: 42309.52,m³
